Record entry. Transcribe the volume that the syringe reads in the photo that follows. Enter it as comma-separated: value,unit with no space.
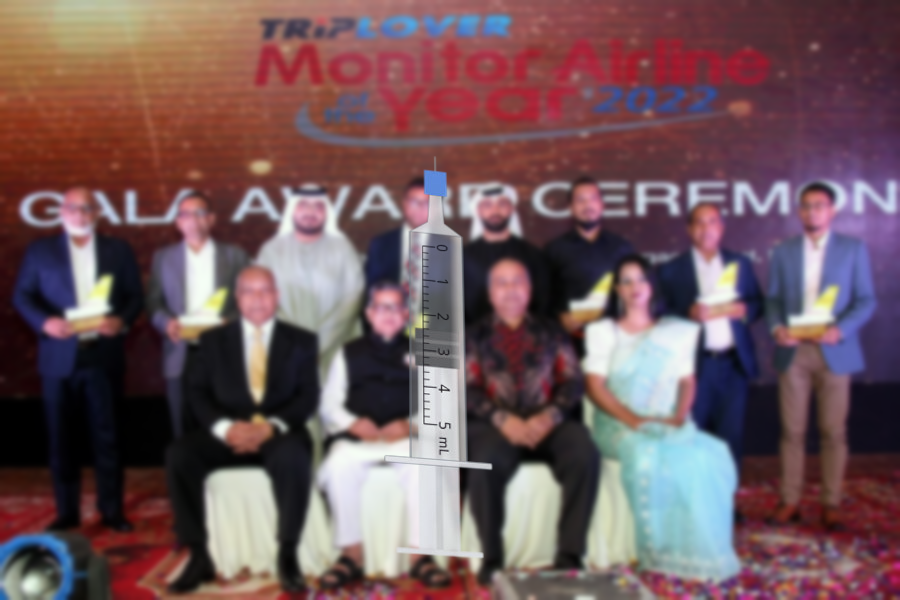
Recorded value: 2.4,mL
